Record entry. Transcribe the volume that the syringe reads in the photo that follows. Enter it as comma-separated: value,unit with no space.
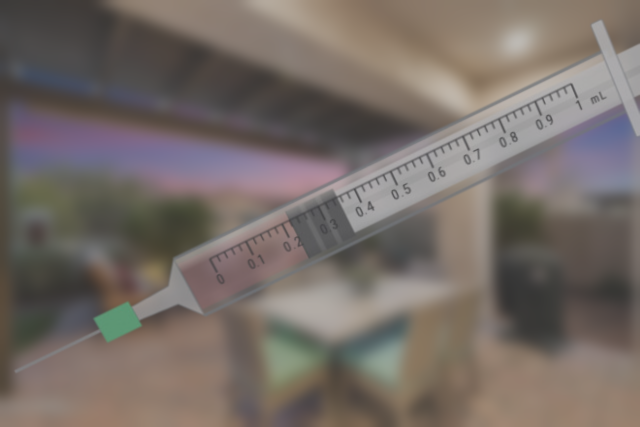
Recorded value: 0.22,mL
